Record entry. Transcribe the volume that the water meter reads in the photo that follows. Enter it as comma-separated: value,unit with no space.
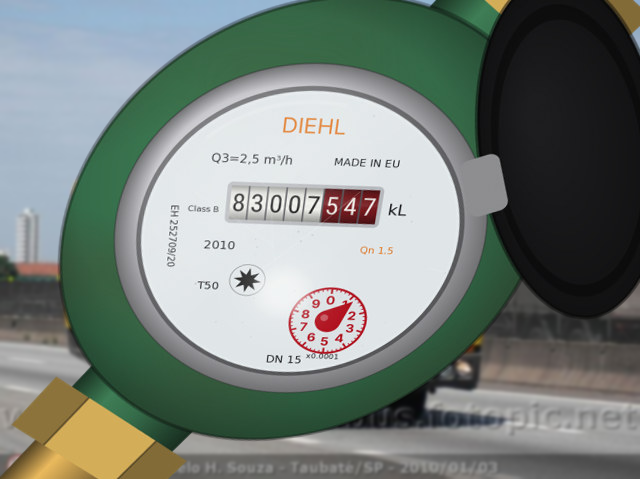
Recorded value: 83007.5471,kL
